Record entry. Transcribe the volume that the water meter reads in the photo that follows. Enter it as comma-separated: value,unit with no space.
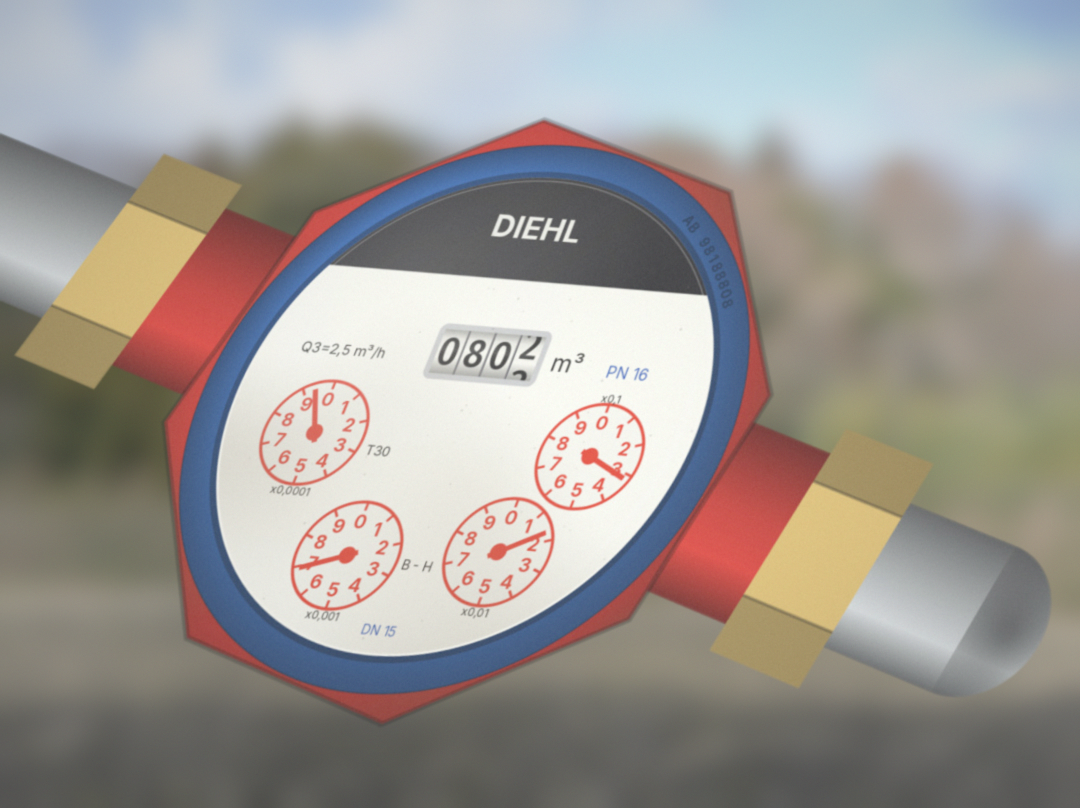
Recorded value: 802.3169,m³
